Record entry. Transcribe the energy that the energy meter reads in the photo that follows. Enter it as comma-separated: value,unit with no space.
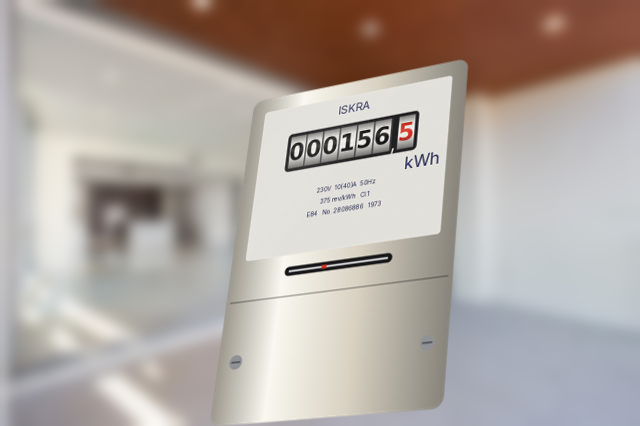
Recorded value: 156.5,kWh
